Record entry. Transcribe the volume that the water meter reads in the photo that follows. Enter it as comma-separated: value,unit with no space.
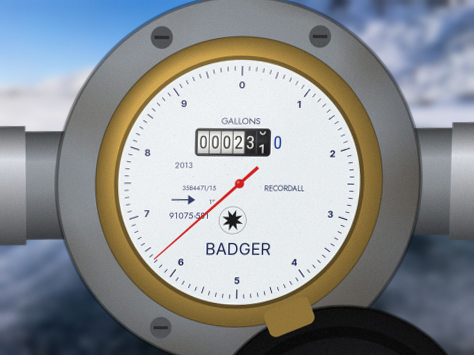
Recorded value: 2306.3,gal
